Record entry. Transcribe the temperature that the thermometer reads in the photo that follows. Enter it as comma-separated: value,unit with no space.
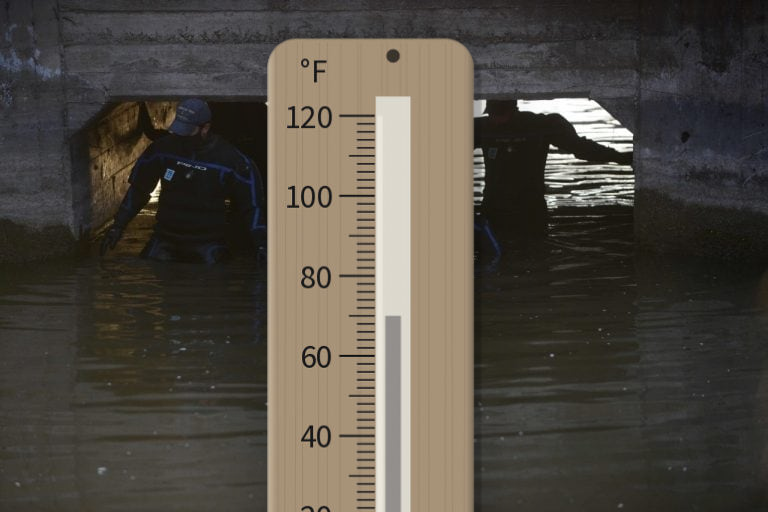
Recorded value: 70,°F
